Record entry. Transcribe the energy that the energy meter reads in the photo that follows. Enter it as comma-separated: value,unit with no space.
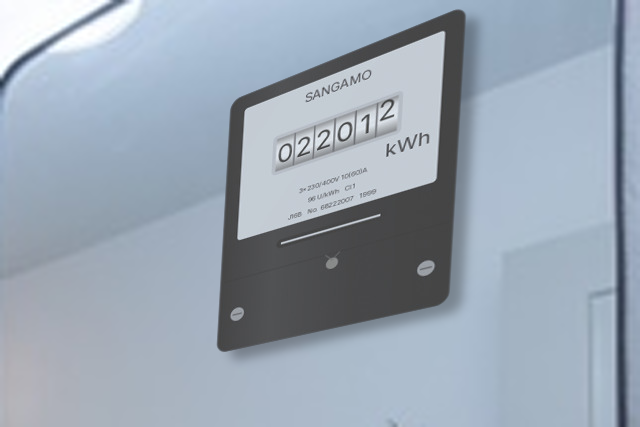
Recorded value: 22012,kWh
